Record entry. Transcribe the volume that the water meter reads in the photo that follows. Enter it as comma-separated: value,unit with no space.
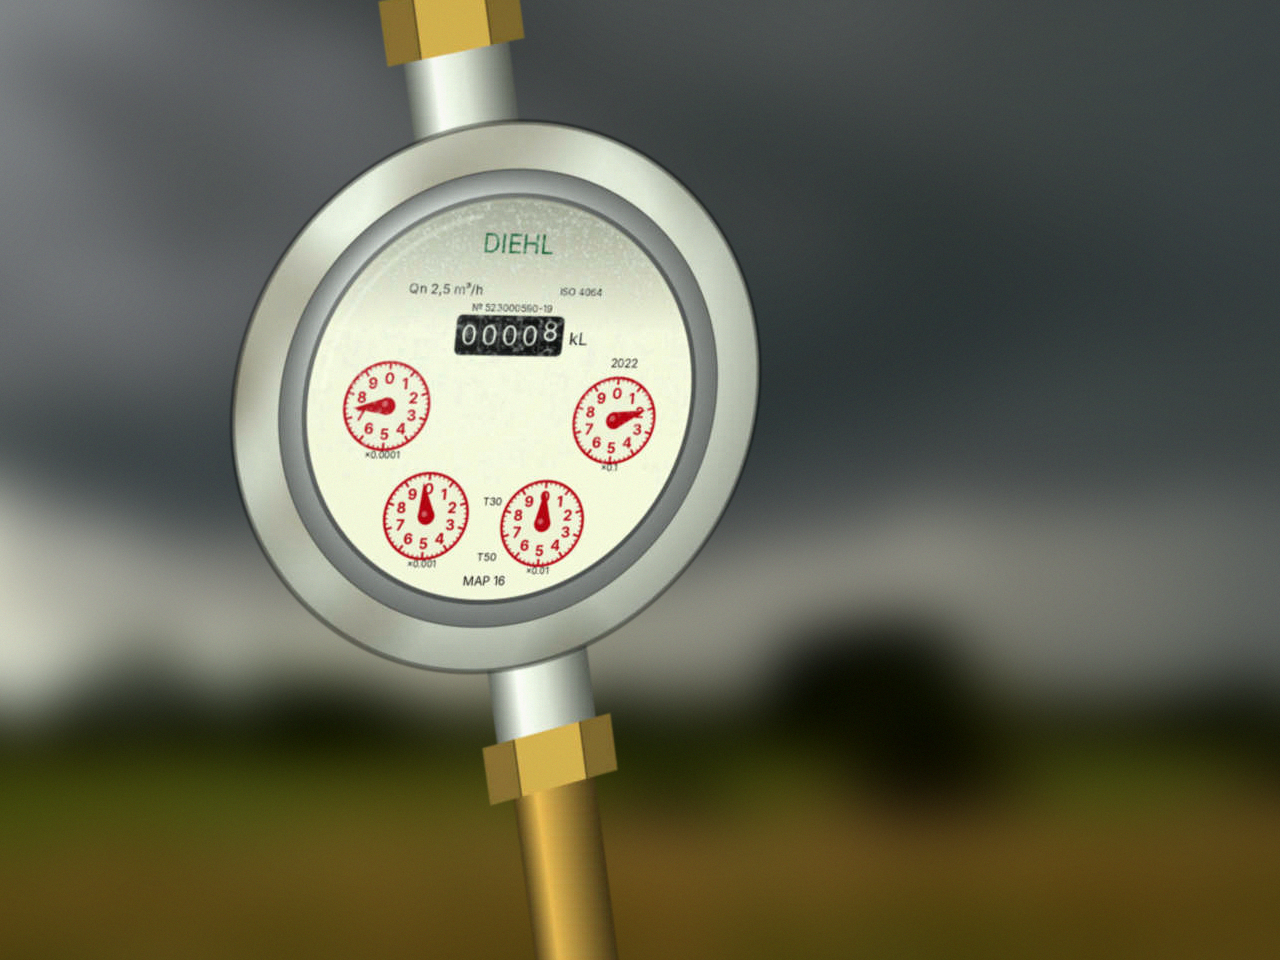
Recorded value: 8.1997,kL
